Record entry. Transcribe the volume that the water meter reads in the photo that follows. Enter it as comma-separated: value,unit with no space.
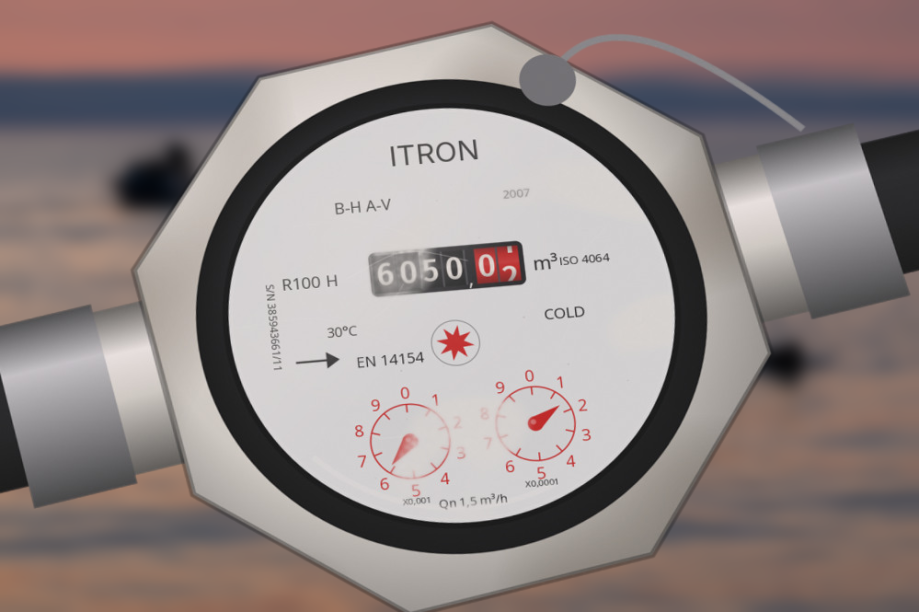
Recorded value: 6050.0161,m³
